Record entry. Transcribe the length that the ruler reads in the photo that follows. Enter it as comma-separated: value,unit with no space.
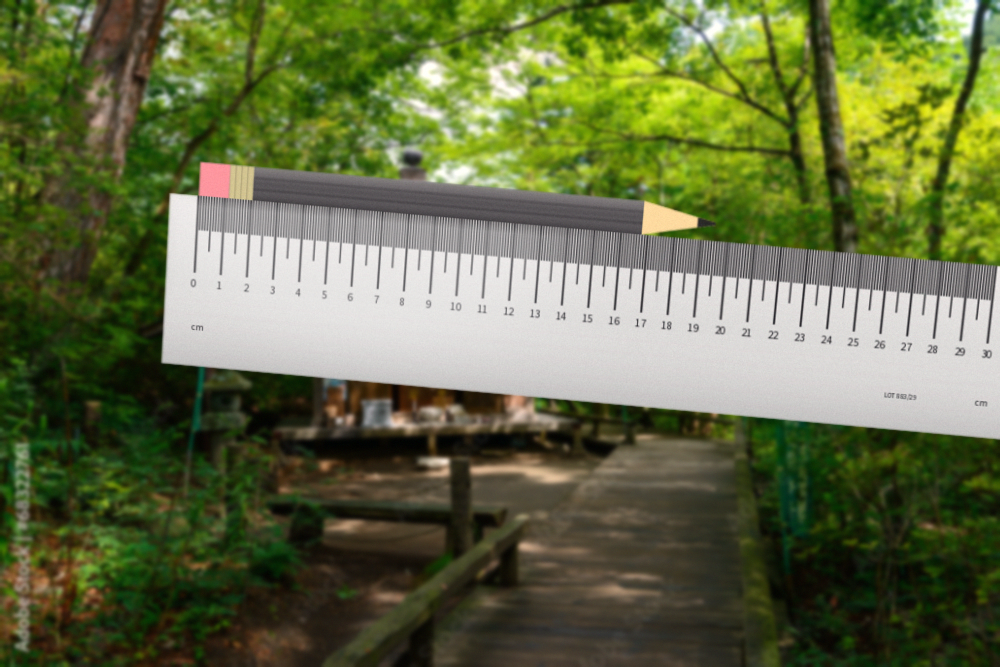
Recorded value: 19.5,cm
